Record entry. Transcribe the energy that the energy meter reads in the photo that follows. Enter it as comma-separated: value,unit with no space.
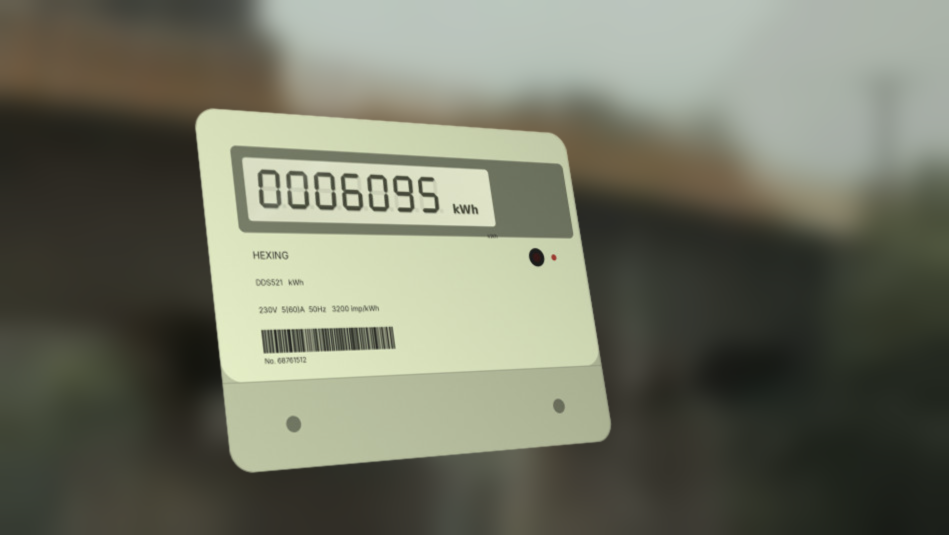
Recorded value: 6095,kWh
